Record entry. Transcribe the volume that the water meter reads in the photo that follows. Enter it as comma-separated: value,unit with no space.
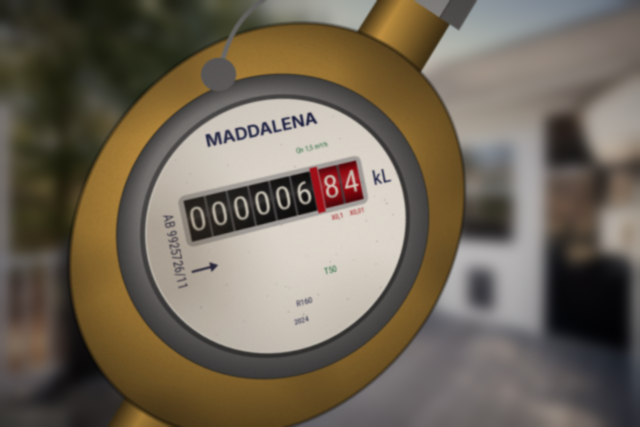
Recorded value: 6.84,kL
